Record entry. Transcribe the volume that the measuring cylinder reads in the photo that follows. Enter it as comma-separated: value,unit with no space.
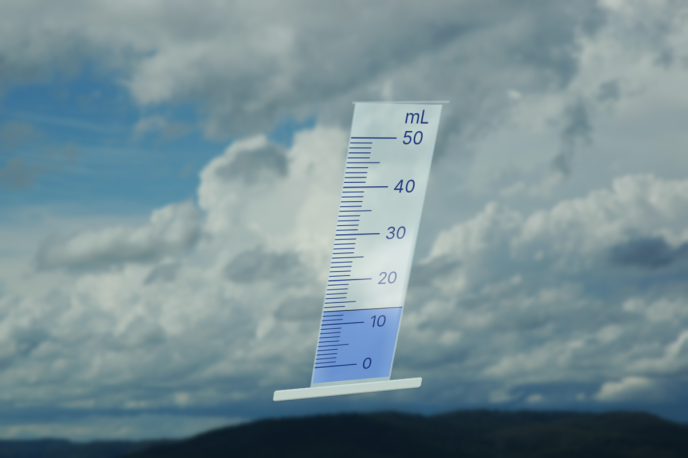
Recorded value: 13,mL
